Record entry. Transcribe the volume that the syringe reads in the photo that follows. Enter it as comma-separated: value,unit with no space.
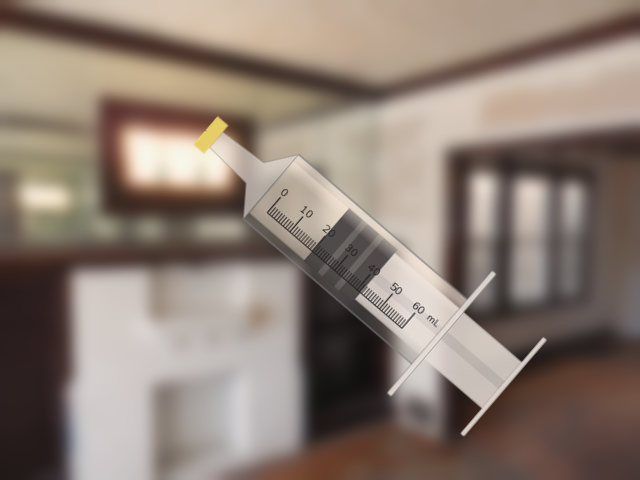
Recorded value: 20,mL
